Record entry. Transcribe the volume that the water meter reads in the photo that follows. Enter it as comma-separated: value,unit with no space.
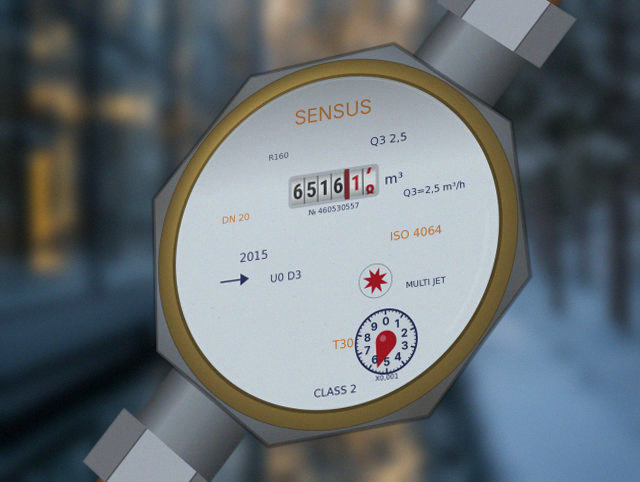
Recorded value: 6516.175,m³
